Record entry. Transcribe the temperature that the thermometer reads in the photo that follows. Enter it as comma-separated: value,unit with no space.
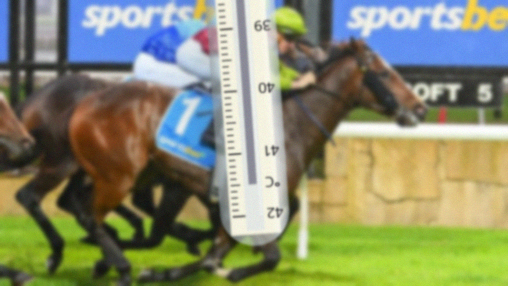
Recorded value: 41.5,°C
